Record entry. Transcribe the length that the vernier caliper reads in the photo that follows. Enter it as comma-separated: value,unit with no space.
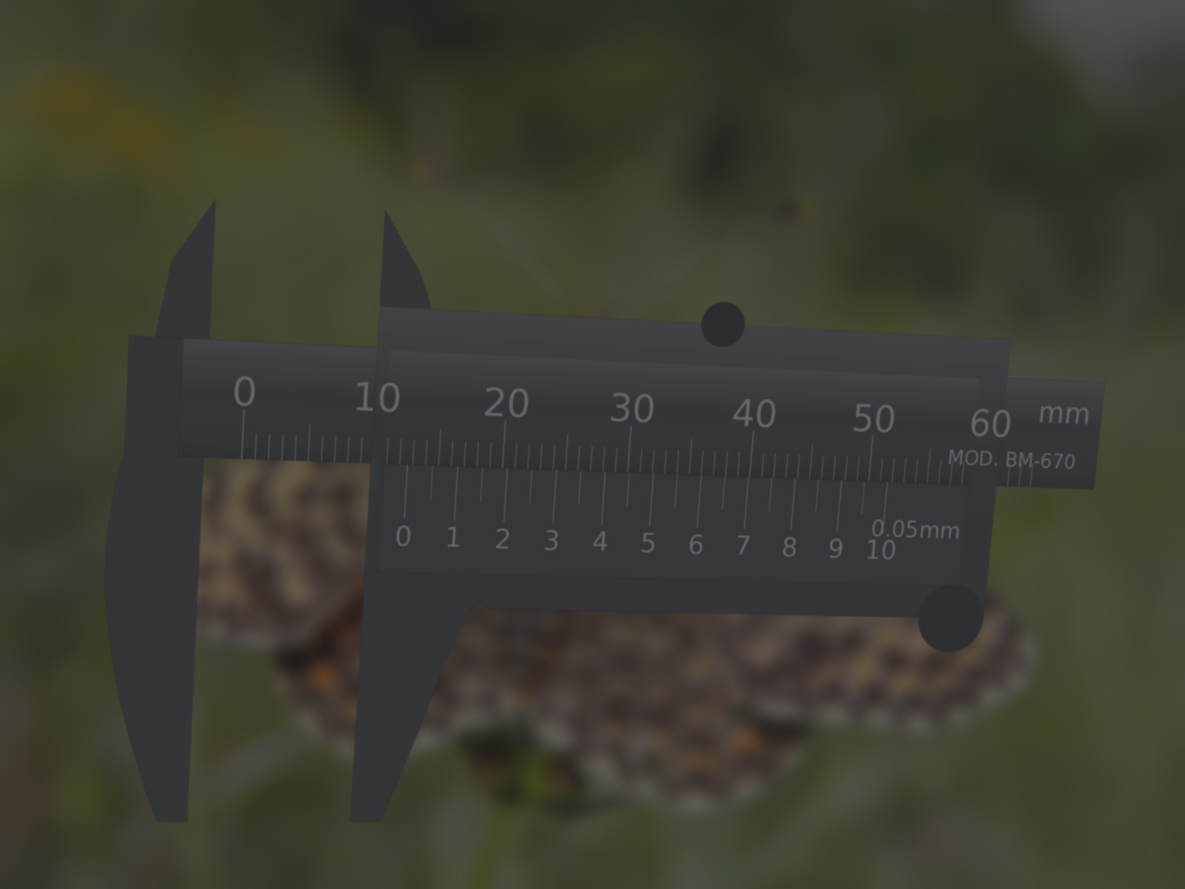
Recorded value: 12.6,mm
